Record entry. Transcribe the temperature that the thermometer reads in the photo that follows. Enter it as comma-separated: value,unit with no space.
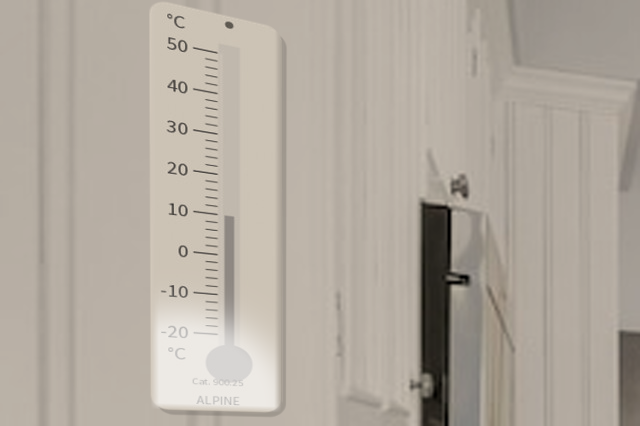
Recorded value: 10,°C
